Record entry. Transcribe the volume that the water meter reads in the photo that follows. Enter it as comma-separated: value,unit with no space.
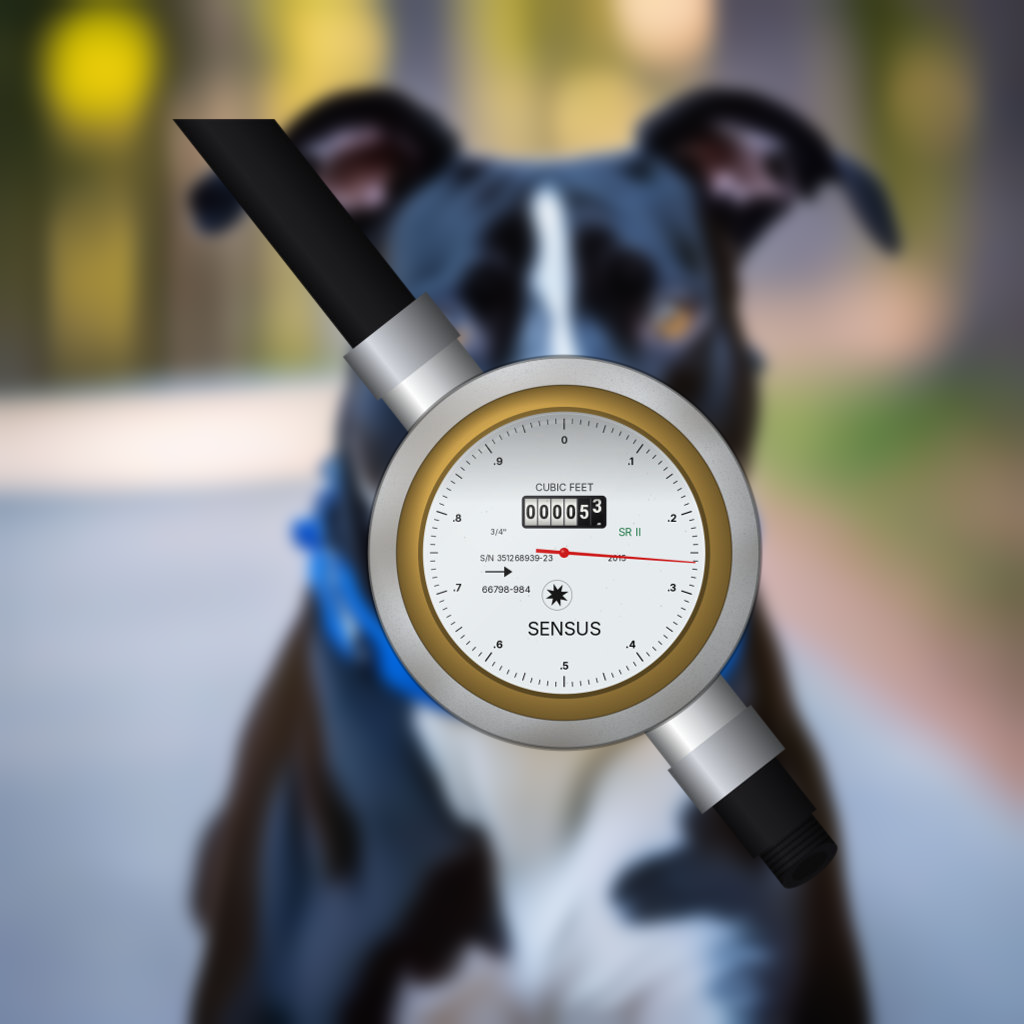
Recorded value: 53.26,ft³
